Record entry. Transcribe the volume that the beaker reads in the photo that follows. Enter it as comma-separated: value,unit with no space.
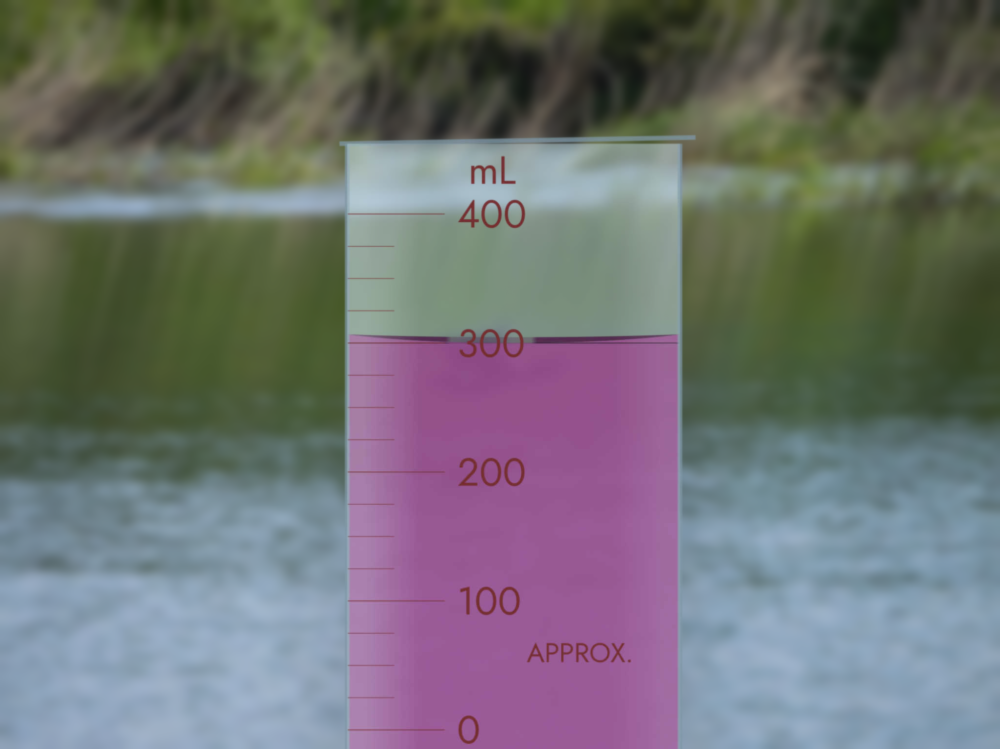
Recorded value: 300,mL
